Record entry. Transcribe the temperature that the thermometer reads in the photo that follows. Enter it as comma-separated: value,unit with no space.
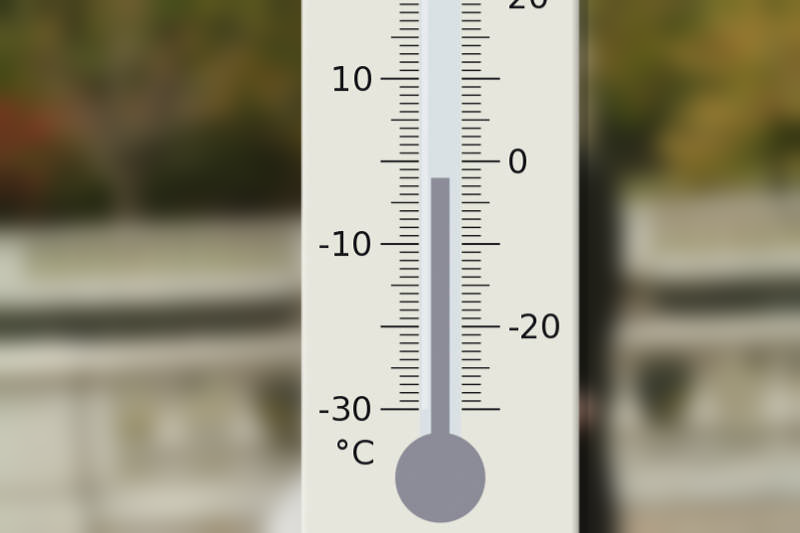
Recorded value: -2,°C
